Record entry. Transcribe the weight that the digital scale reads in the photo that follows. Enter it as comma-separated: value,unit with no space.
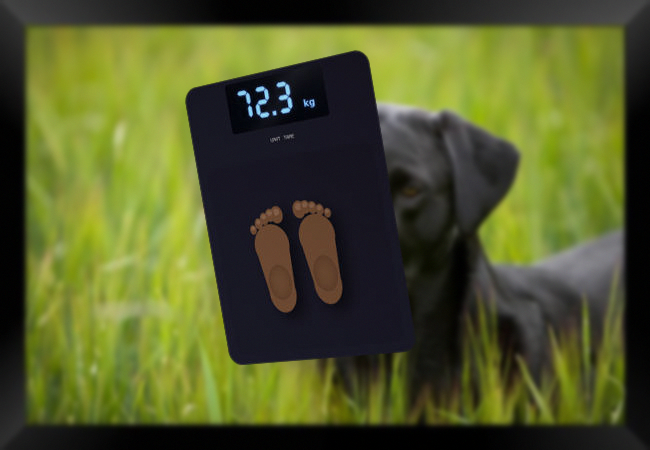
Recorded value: 72.3,kg
